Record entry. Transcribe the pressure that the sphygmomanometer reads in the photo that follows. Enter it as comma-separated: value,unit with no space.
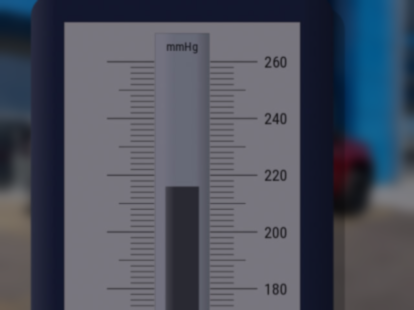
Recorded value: 216,mmHg
